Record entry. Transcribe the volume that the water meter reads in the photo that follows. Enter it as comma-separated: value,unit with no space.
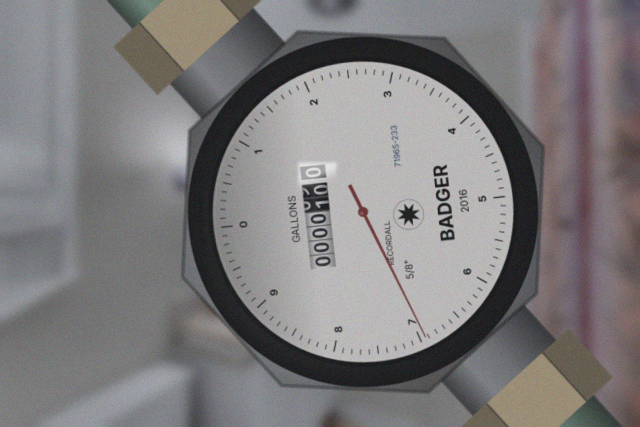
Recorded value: 96.9,gal
